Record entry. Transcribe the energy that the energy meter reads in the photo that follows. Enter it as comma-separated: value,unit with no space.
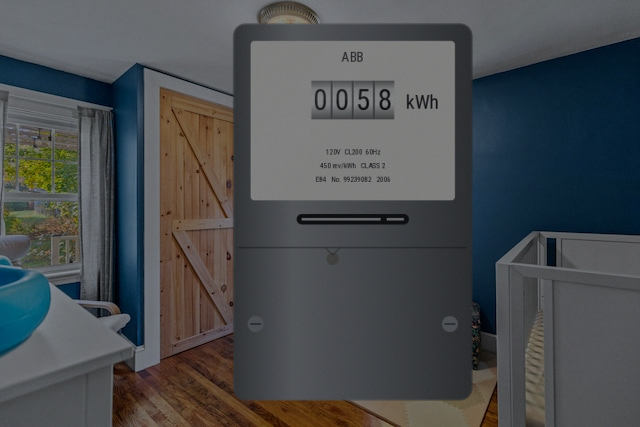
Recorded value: 58,kWh
